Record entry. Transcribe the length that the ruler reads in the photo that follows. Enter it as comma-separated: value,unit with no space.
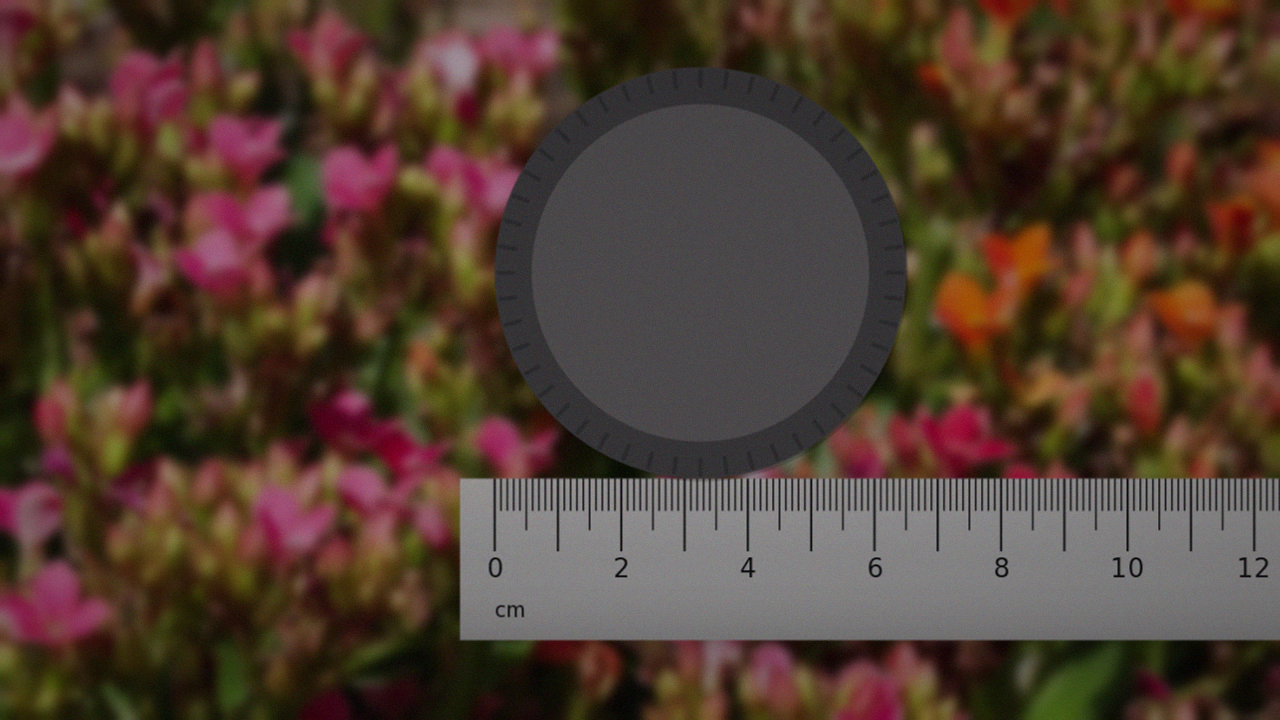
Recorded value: 6.5,cm
